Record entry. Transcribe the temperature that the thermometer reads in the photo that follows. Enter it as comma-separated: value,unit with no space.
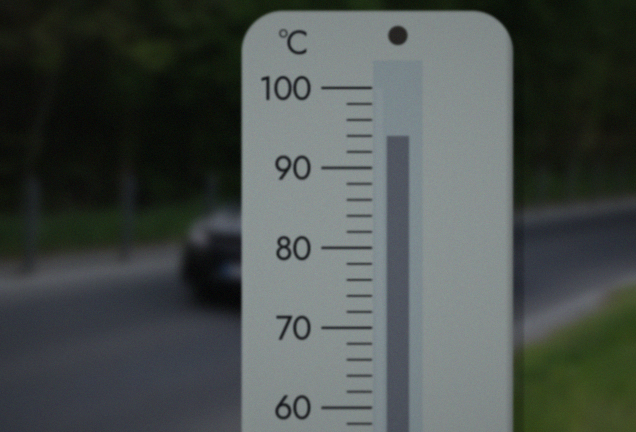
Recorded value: 94,°C
